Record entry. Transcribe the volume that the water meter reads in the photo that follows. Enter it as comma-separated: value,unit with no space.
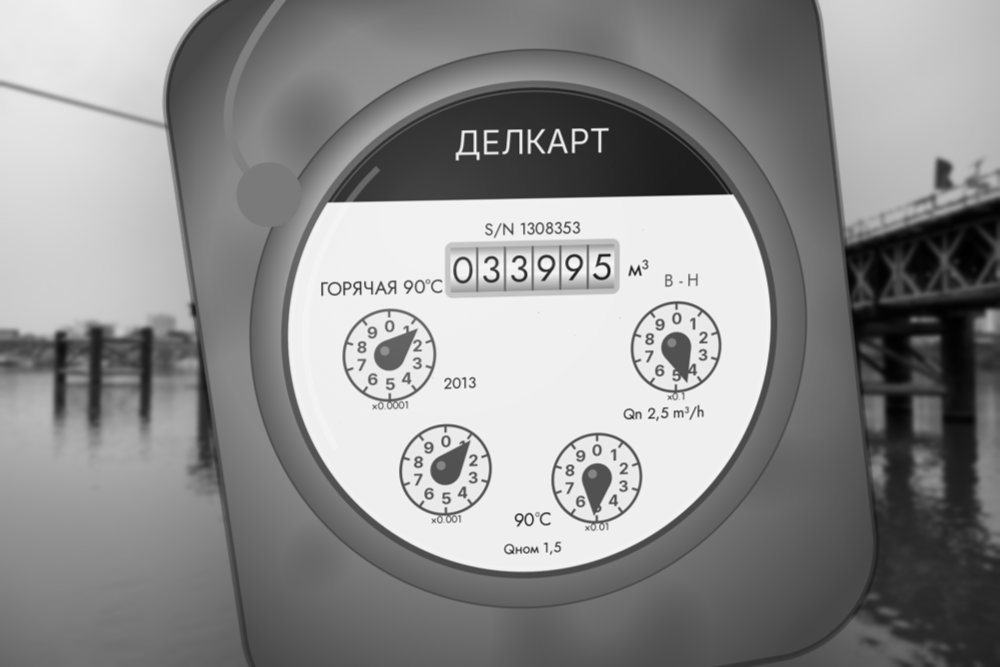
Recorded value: 33995.4511,m³
